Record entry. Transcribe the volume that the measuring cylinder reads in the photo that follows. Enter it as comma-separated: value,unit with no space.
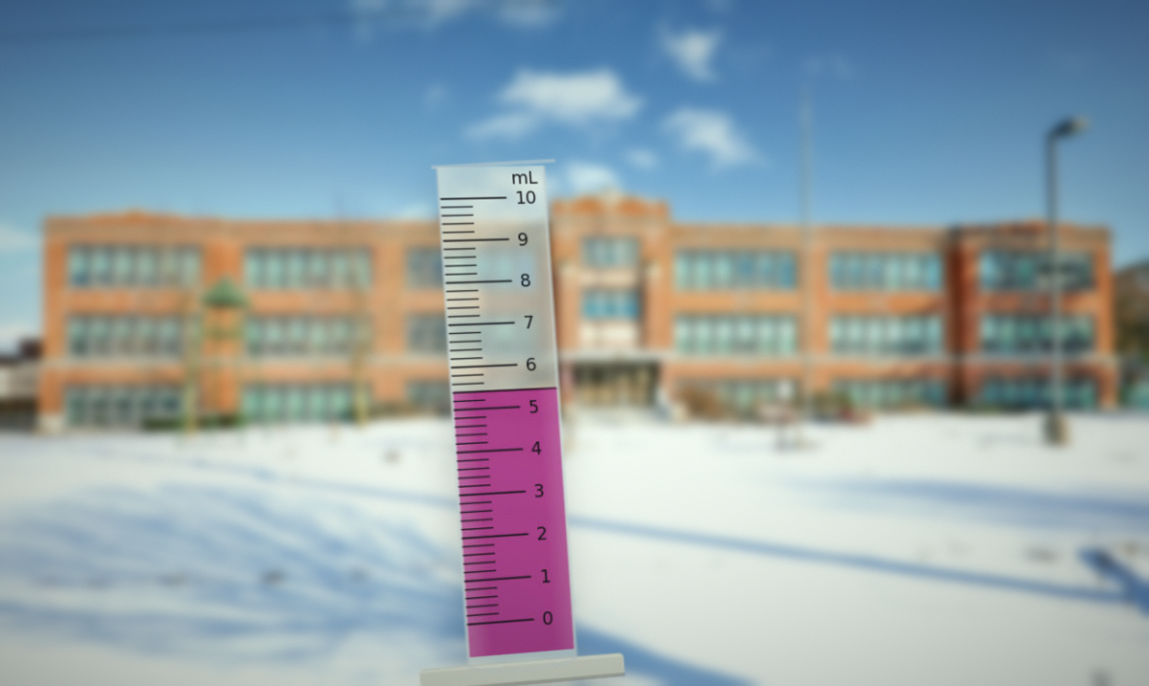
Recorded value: 5.4,mL
